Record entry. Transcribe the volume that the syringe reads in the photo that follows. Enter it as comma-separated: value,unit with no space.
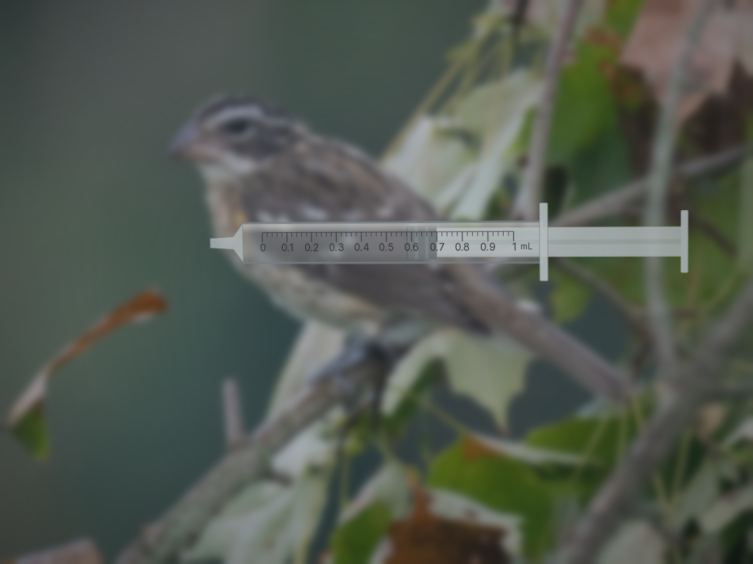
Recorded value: 0.58,mL
